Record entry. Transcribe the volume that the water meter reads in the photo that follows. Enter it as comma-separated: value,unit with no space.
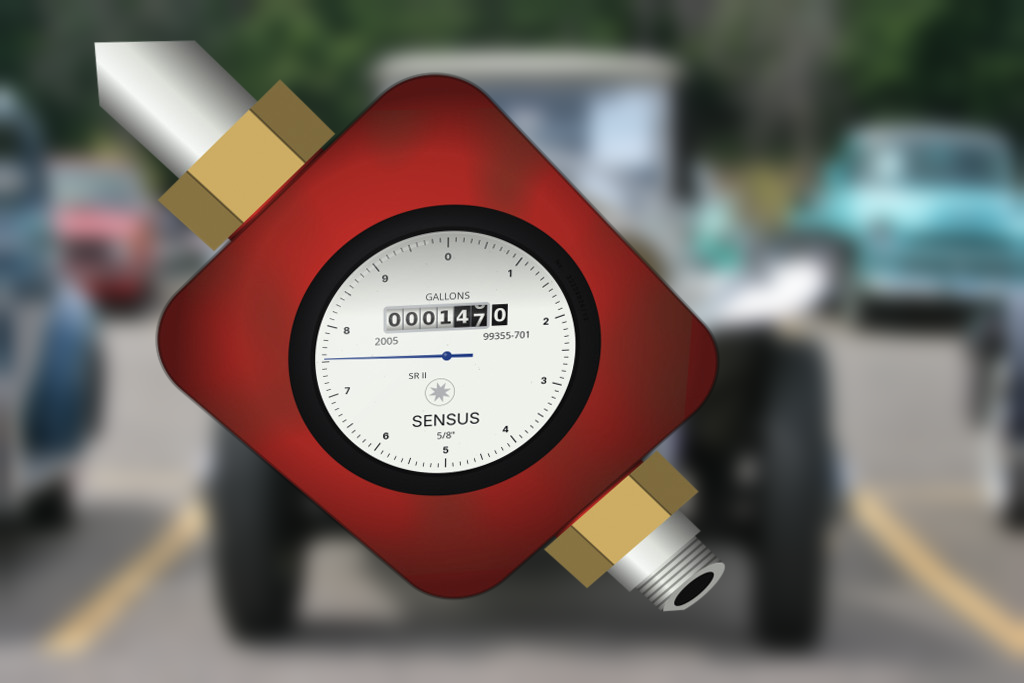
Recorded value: 1467.5,gal
